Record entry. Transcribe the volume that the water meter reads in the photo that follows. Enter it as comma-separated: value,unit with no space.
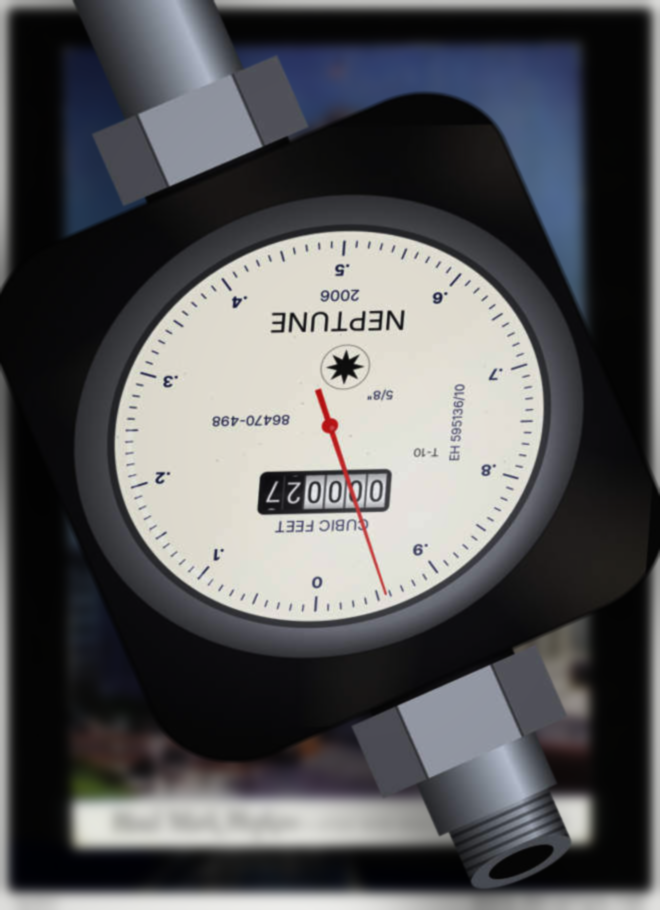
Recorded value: 26.94,ft³
